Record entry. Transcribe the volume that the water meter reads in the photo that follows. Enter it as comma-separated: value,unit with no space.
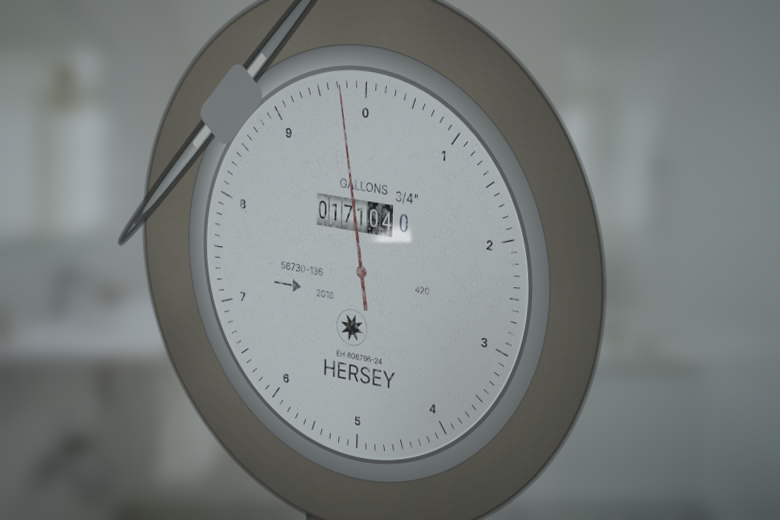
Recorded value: 171039.7,gal
